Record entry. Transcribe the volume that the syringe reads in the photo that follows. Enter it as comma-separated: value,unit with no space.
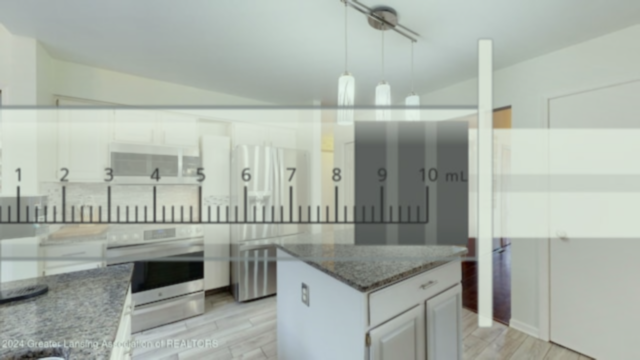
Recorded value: 8.4,mL
